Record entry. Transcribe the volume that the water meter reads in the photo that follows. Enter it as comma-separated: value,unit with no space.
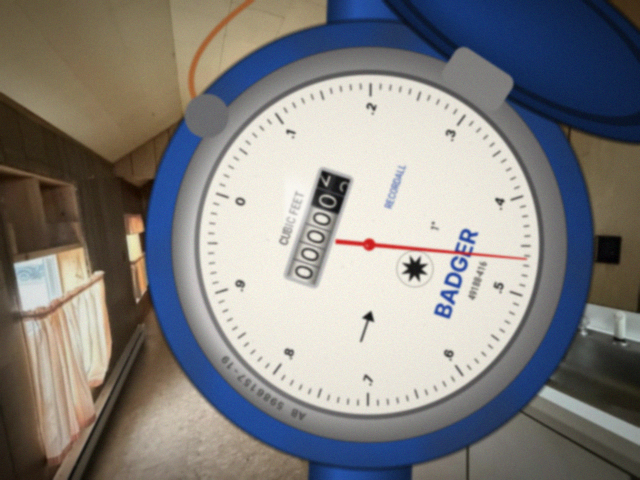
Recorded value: 2.46,ft³
